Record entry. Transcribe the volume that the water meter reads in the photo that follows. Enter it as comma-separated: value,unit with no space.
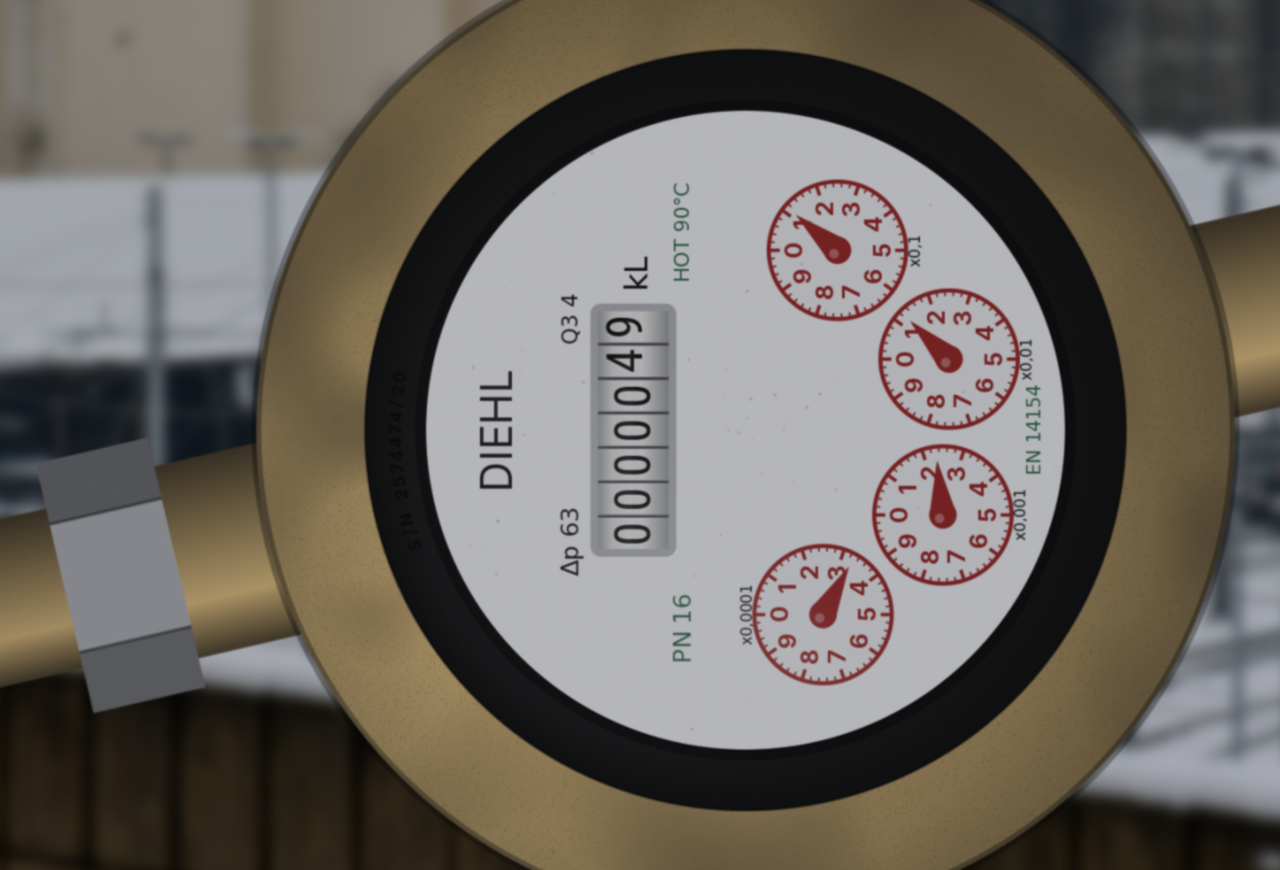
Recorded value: 49.1123,kL
